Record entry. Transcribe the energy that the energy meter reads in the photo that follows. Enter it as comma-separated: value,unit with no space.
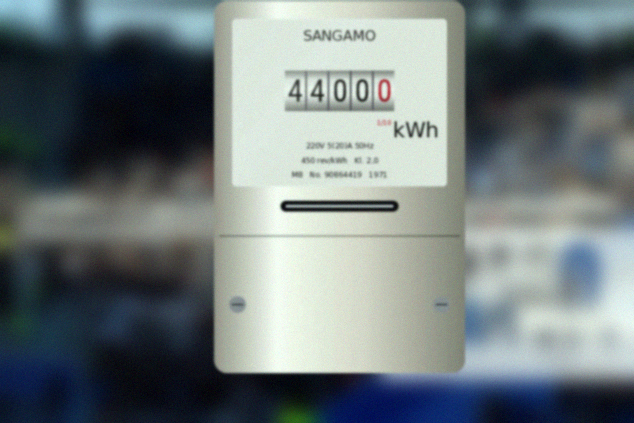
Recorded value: 4400.0,kWh
